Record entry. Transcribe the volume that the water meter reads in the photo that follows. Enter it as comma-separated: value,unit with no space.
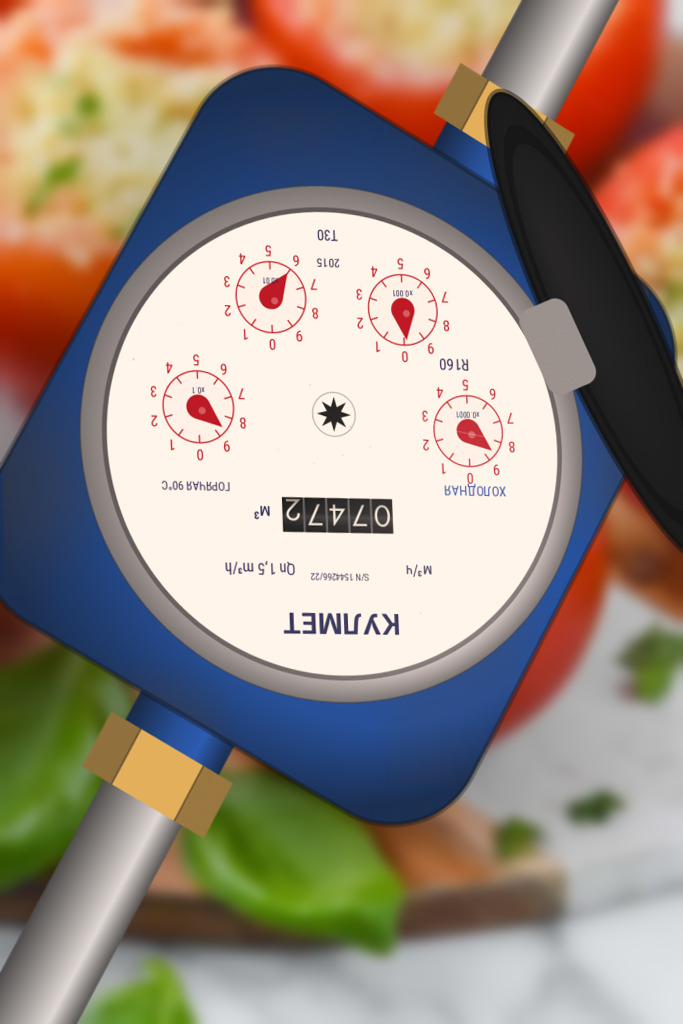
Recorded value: 7471.8598,m³
